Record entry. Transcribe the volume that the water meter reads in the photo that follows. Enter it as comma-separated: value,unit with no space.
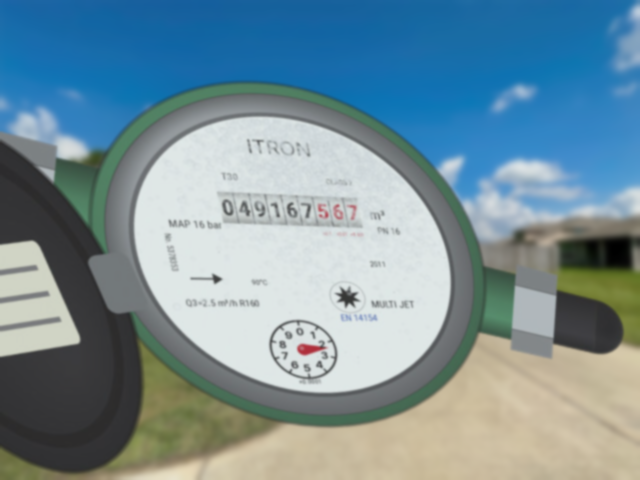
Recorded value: 49167.5672,m³
